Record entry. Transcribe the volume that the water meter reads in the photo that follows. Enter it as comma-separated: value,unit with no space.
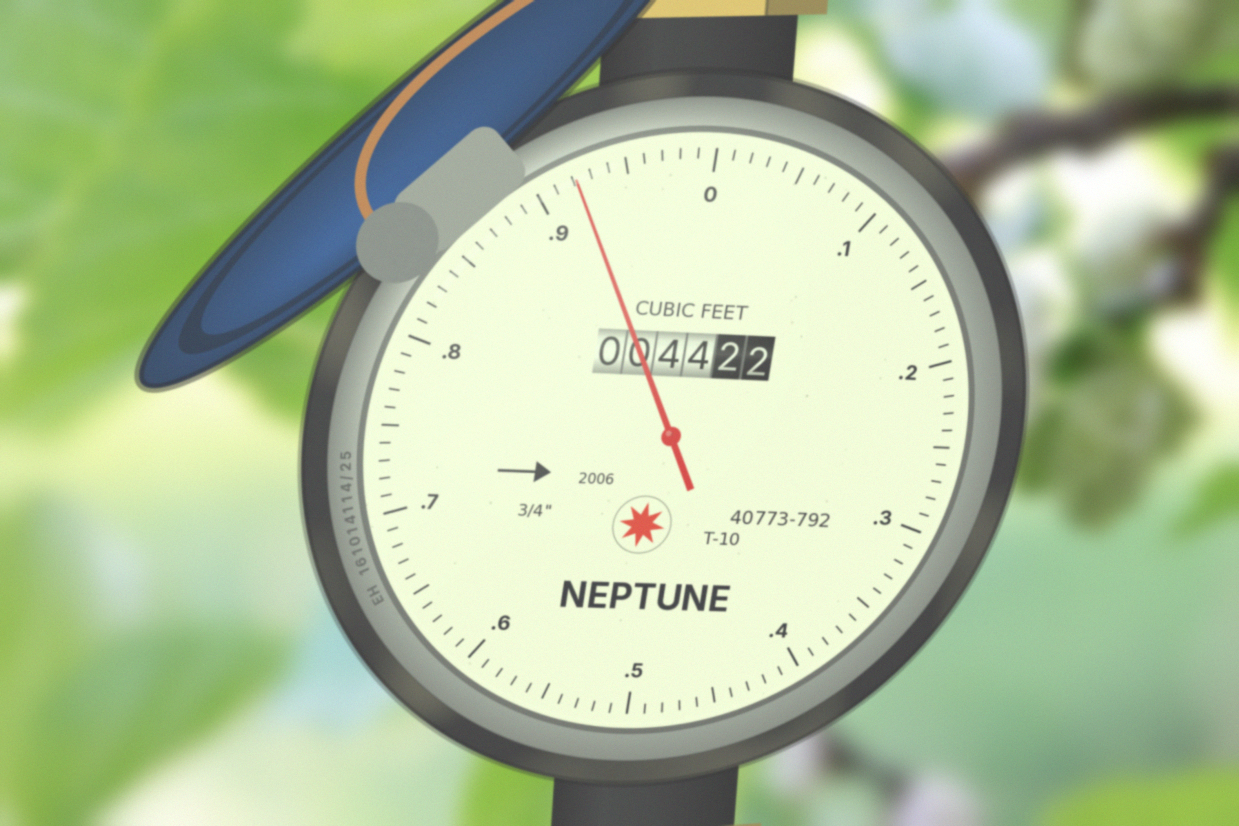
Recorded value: 4421.92,ft³
